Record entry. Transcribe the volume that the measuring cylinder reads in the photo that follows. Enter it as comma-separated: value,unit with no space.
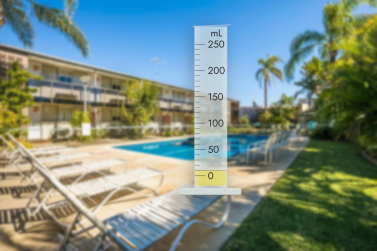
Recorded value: 10,mL
